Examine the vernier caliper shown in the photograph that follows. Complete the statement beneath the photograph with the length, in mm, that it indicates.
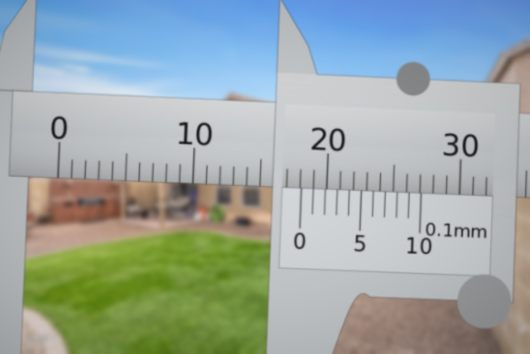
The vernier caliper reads 18.1 mm
